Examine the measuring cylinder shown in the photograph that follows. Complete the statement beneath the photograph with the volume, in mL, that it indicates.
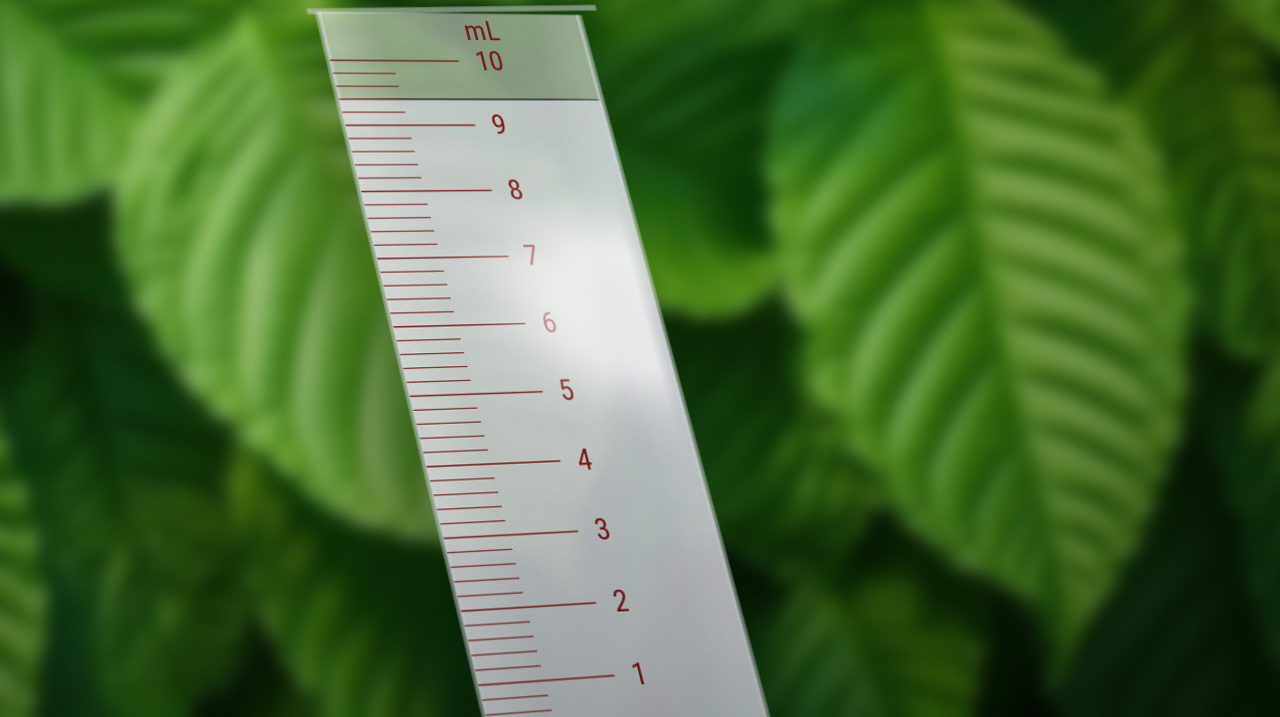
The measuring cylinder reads 9.4 mL
